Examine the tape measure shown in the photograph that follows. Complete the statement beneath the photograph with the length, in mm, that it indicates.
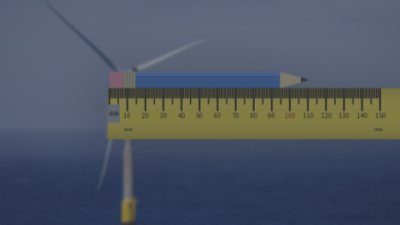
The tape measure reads 110 mm
